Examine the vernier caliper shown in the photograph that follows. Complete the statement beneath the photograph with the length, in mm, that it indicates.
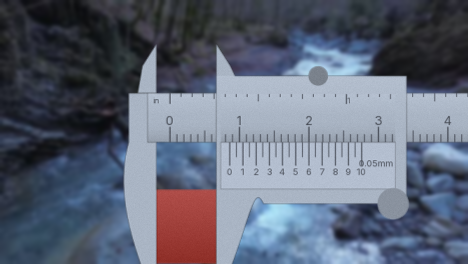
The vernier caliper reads 8.6 mm
